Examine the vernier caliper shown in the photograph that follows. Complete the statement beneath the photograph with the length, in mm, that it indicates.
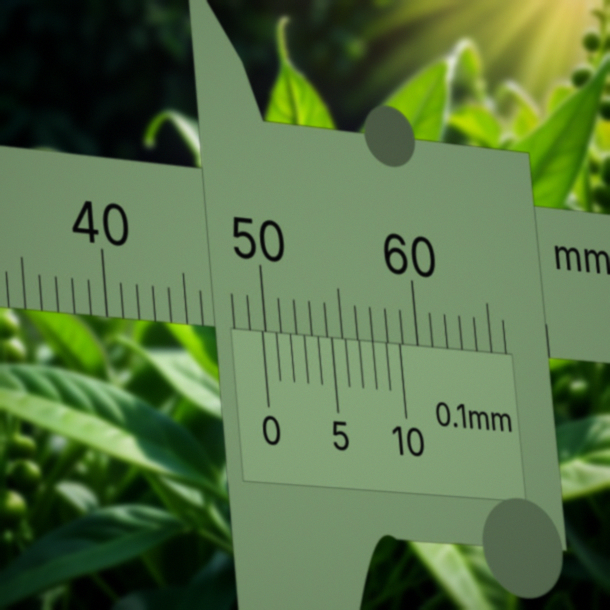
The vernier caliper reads 49.8 mm
